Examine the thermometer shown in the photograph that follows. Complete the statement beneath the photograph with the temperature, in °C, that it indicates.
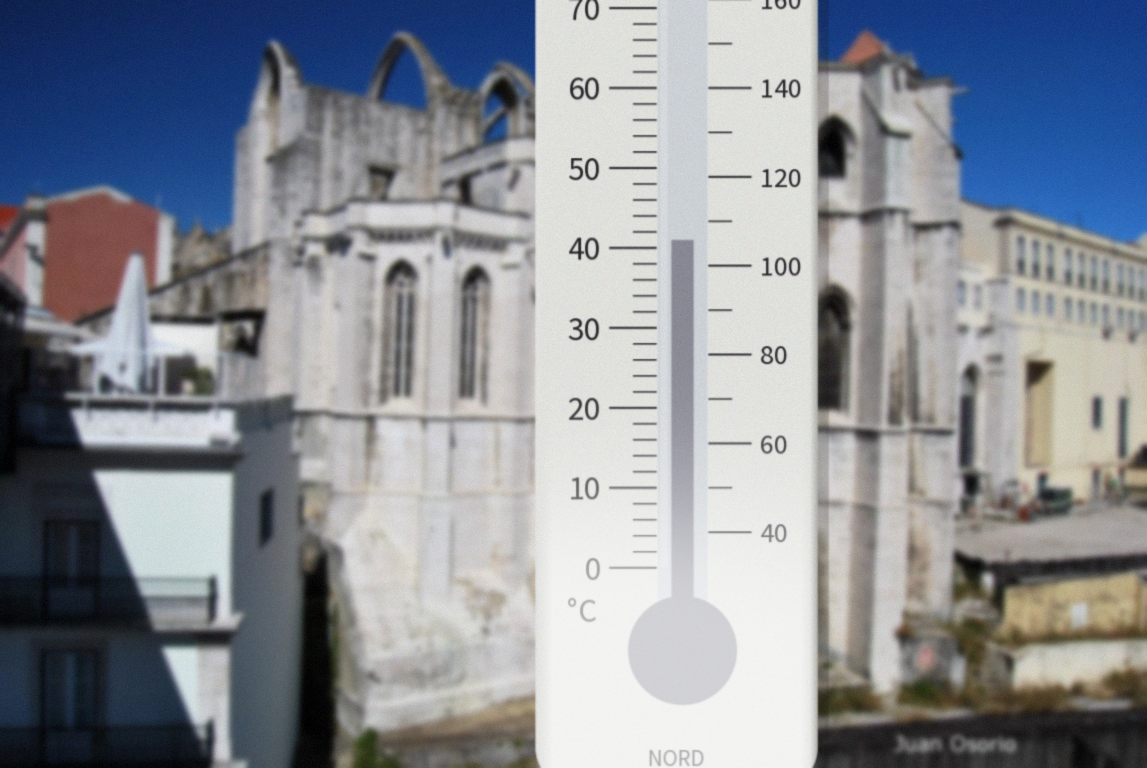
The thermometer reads 41 °C
